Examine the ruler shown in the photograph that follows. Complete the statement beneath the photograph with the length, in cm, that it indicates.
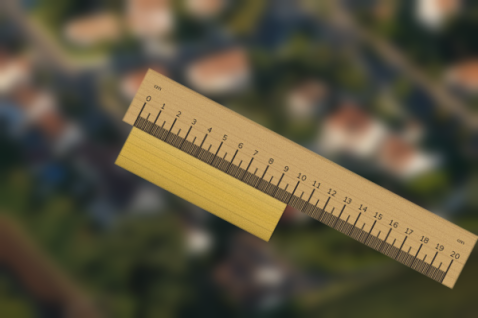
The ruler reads 10 cm
